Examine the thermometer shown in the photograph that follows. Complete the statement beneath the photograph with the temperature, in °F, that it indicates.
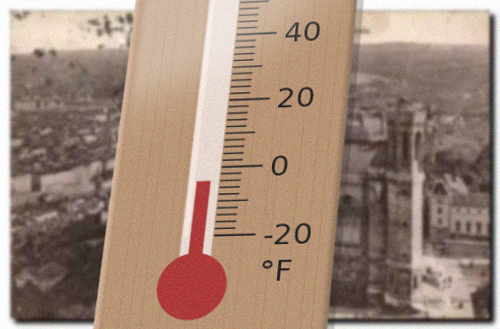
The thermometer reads -4 °F
